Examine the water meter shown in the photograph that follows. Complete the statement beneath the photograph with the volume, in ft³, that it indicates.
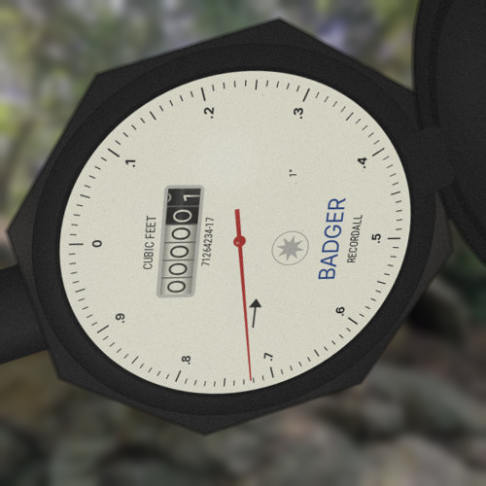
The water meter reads 0.72 ft³
